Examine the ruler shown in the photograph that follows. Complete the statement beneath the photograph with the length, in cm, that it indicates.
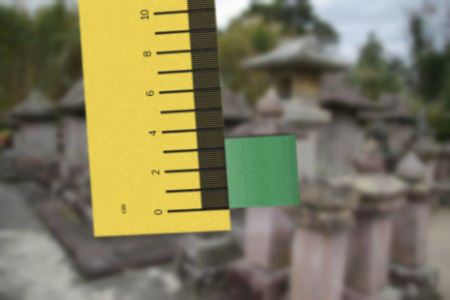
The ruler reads 3.5 cm
